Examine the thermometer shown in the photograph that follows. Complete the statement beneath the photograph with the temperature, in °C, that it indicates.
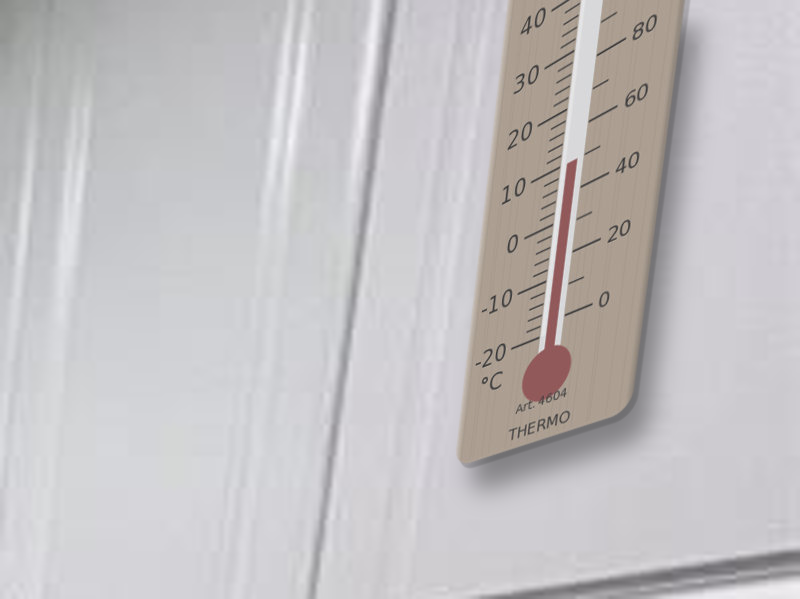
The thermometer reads 10 °C
